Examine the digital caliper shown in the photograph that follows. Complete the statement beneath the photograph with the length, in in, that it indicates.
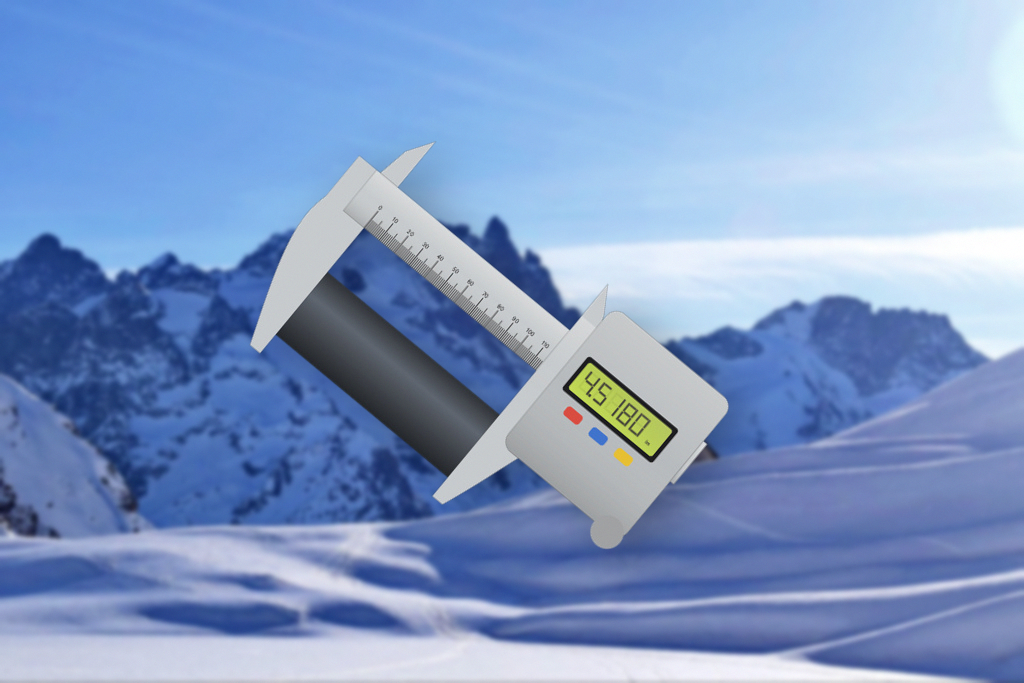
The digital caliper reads 4.5180 in
